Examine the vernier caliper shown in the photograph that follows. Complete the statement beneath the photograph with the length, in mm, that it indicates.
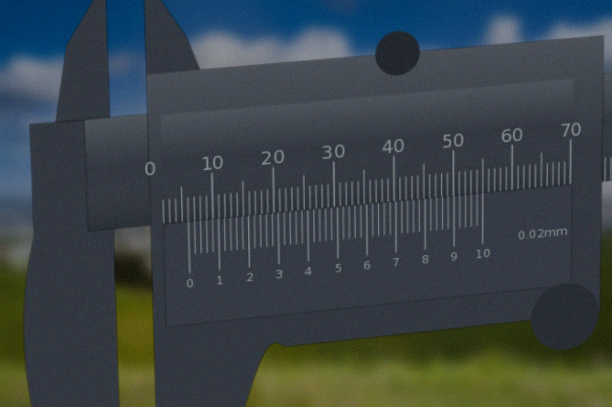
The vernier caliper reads 6.0 mm
